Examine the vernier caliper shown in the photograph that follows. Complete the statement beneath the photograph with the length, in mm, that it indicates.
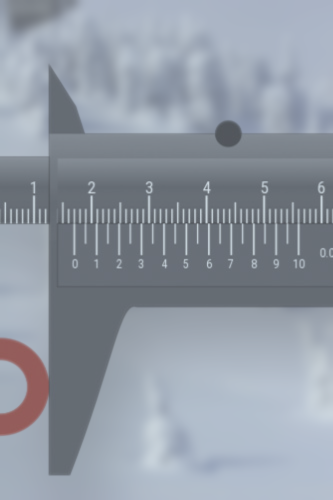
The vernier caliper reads 17.0 mm
